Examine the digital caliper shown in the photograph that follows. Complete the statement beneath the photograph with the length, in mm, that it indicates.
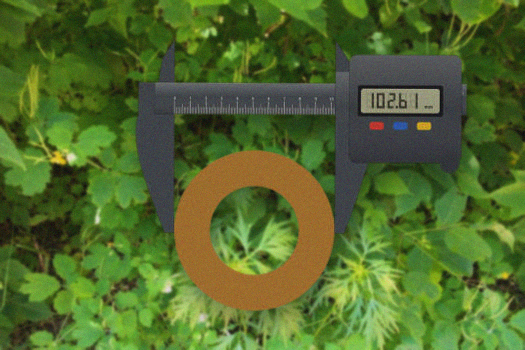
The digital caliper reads 102.61 mm
